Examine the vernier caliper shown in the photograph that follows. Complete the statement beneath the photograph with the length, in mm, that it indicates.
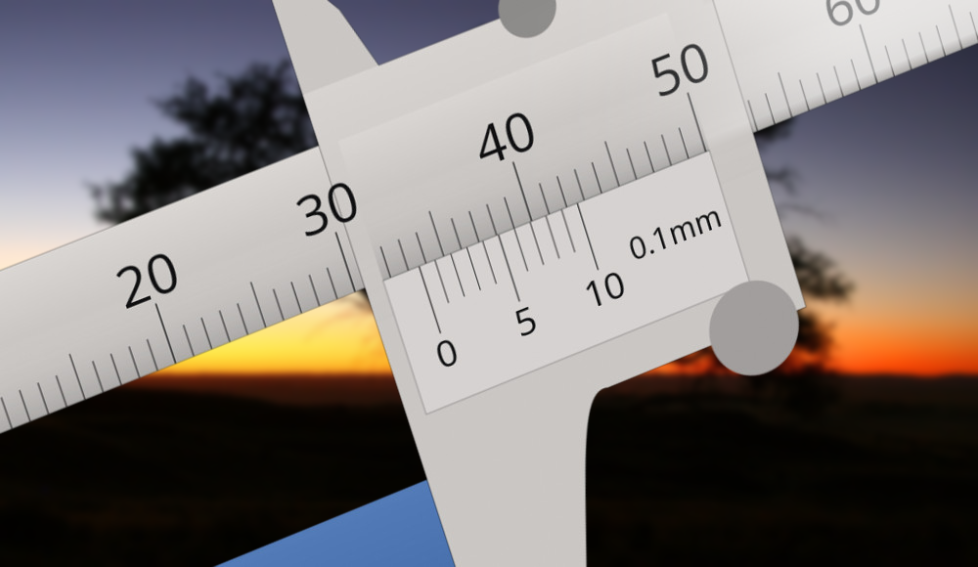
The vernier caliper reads 33.6 mm
